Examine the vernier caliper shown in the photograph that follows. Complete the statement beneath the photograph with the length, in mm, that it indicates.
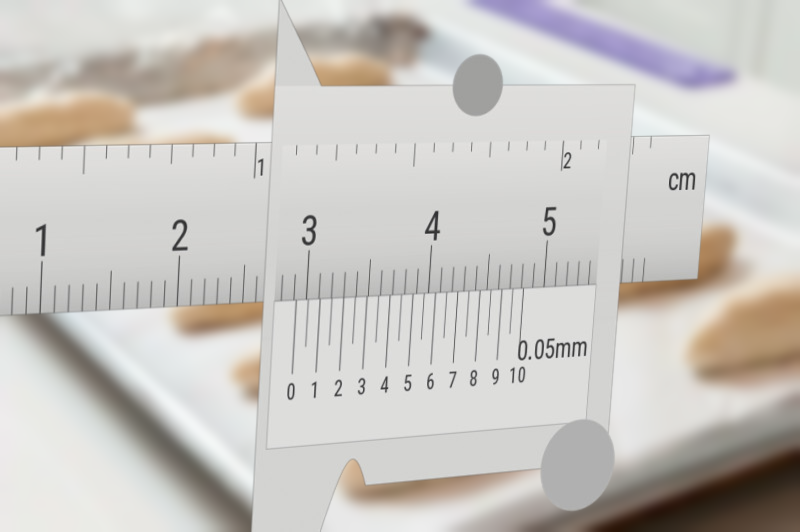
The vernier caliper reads 29.2 mm
